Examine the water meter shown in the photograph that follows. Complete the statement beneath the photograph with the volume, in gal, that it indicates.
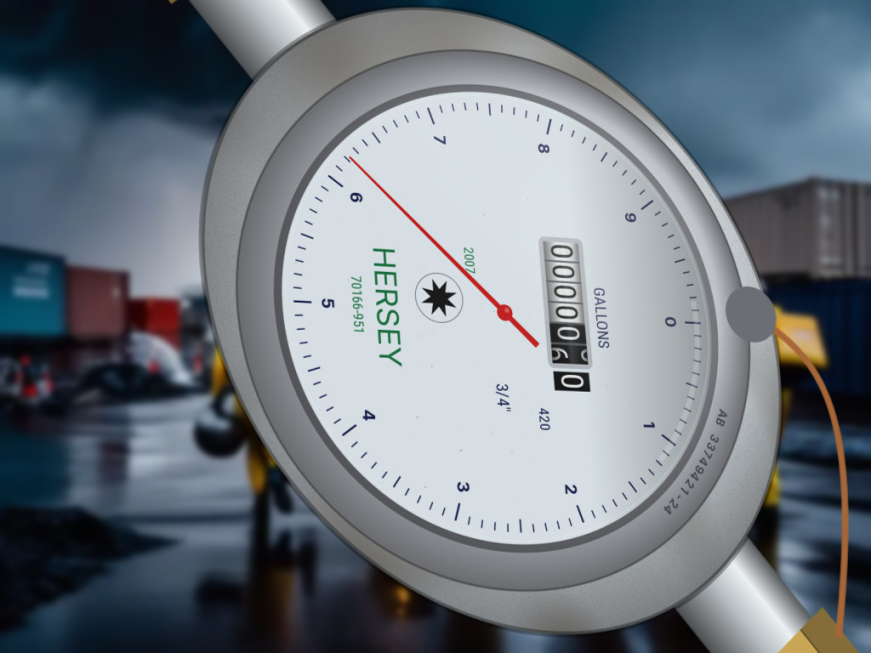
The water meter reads 56.2 gal
